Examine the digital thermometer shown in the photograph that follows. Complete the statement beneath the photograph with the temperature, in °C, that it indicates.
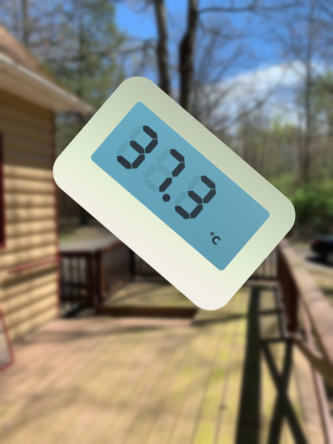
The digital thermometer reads 37.3 °C
